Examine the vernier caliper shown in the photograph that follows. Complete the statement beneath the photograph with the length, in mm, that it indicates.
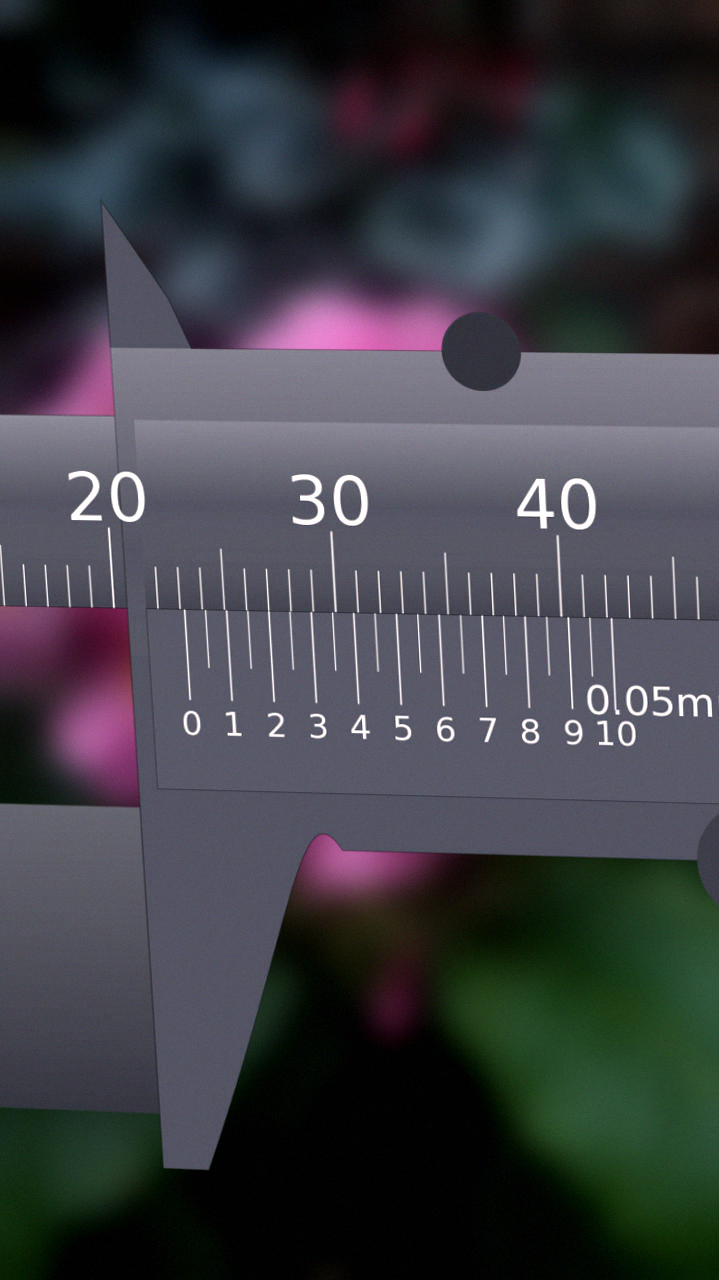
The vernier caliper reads 23.2 mm
